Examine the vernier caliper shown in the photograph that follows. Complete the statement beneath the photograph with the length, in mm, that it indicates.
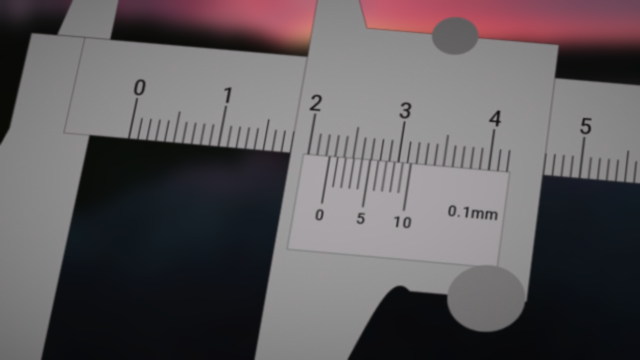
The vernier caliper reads 22.4 mm
